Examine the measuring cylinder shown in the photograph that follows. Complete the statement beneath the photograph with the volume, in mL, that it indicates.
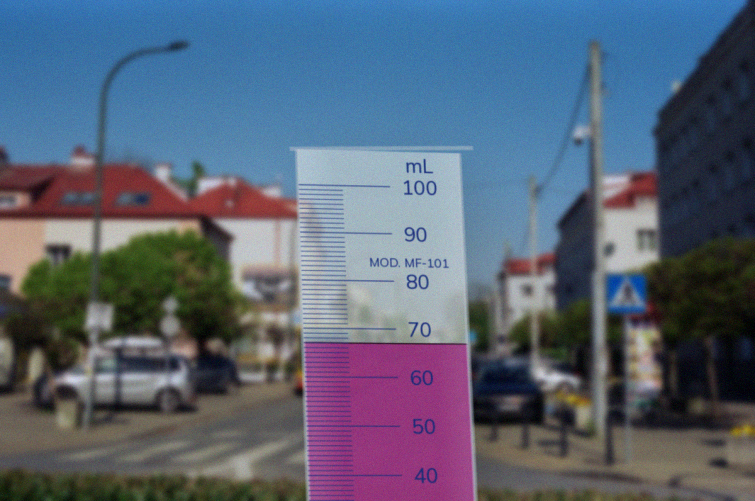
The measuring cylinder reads 67 mL
